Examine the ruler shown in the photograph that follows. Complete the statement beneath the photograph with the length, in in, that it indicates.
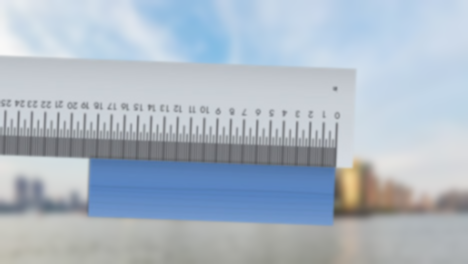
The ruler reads 18.5 in
